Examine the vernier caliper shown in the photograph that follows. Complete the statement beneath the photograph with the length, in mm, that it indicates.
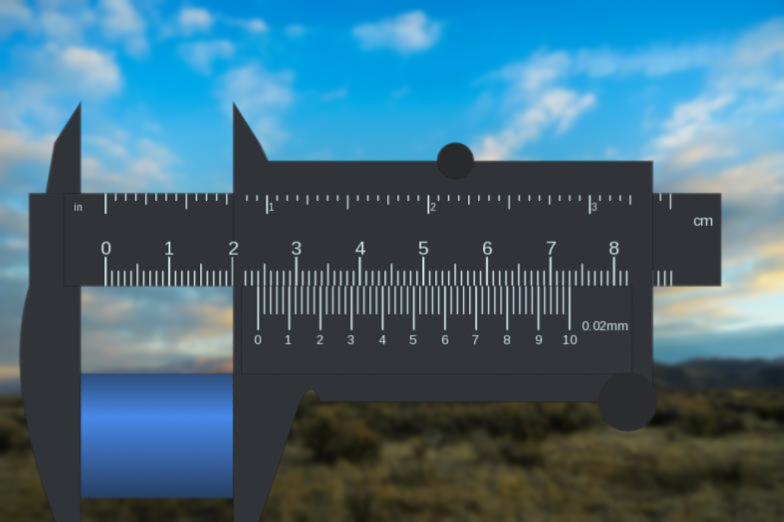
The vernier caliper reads 24.0 mm
